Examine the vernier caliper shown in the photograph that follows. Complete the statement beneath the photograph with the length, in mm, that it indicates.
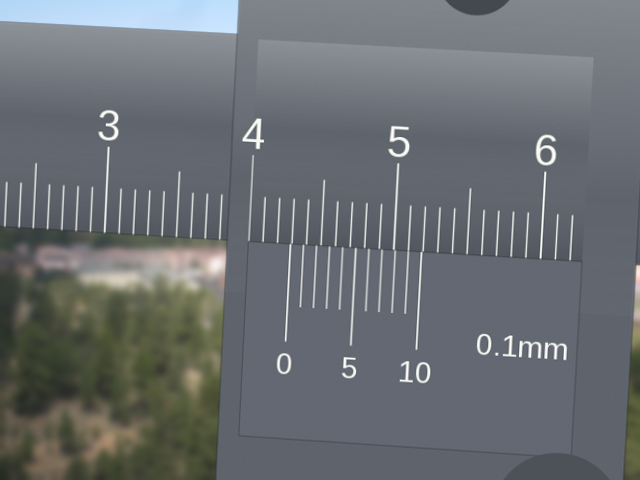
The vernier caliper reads 42.9 mm
